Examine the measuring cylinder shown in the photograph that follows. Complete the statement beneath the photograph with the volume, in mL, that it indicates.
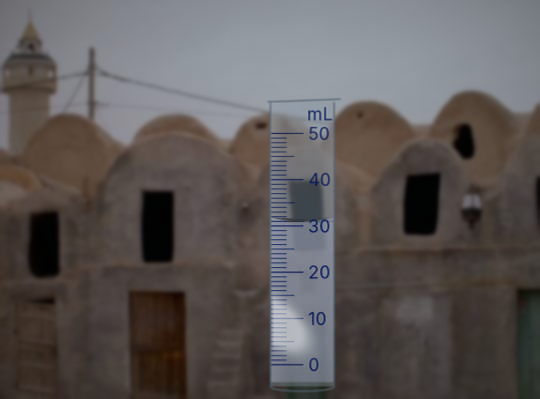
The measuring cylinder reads 31 mL
